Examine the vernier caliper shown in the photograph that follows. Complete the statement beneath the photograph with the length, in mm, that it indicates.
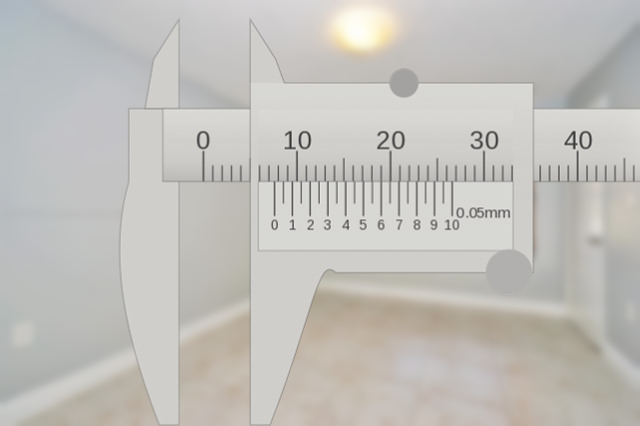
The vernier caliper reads 7.6 mm
